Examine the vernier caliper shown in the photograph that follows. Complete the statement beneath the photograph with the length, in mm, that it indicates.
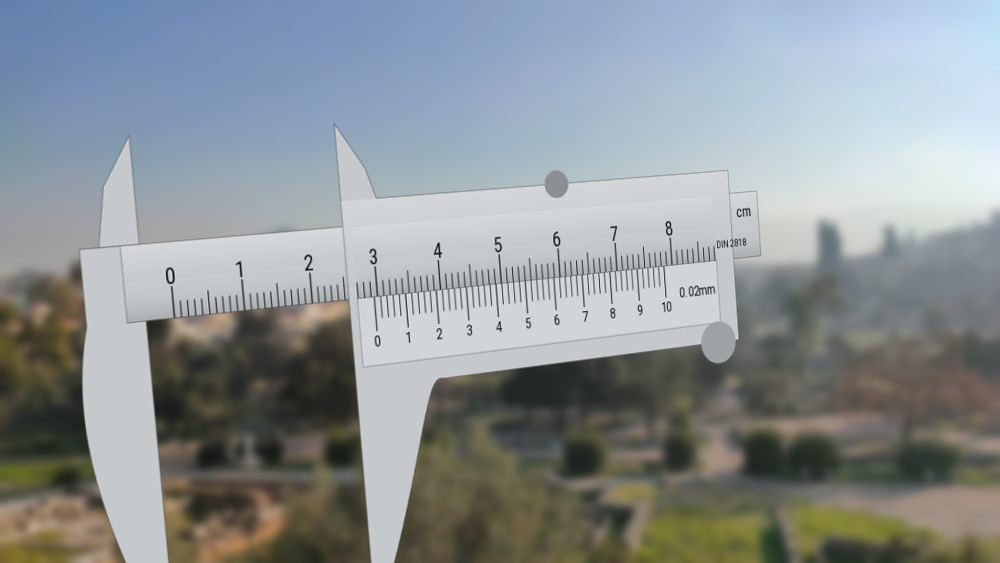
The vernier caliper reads 29.5 mm
